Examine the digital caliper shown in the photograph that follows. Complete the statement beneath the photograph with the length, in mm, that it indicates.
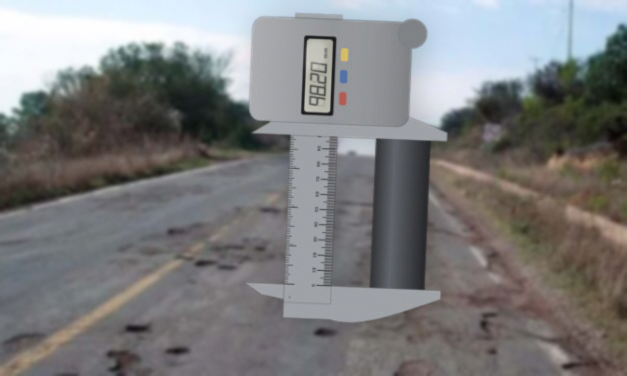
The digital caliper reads 98.20 mm
